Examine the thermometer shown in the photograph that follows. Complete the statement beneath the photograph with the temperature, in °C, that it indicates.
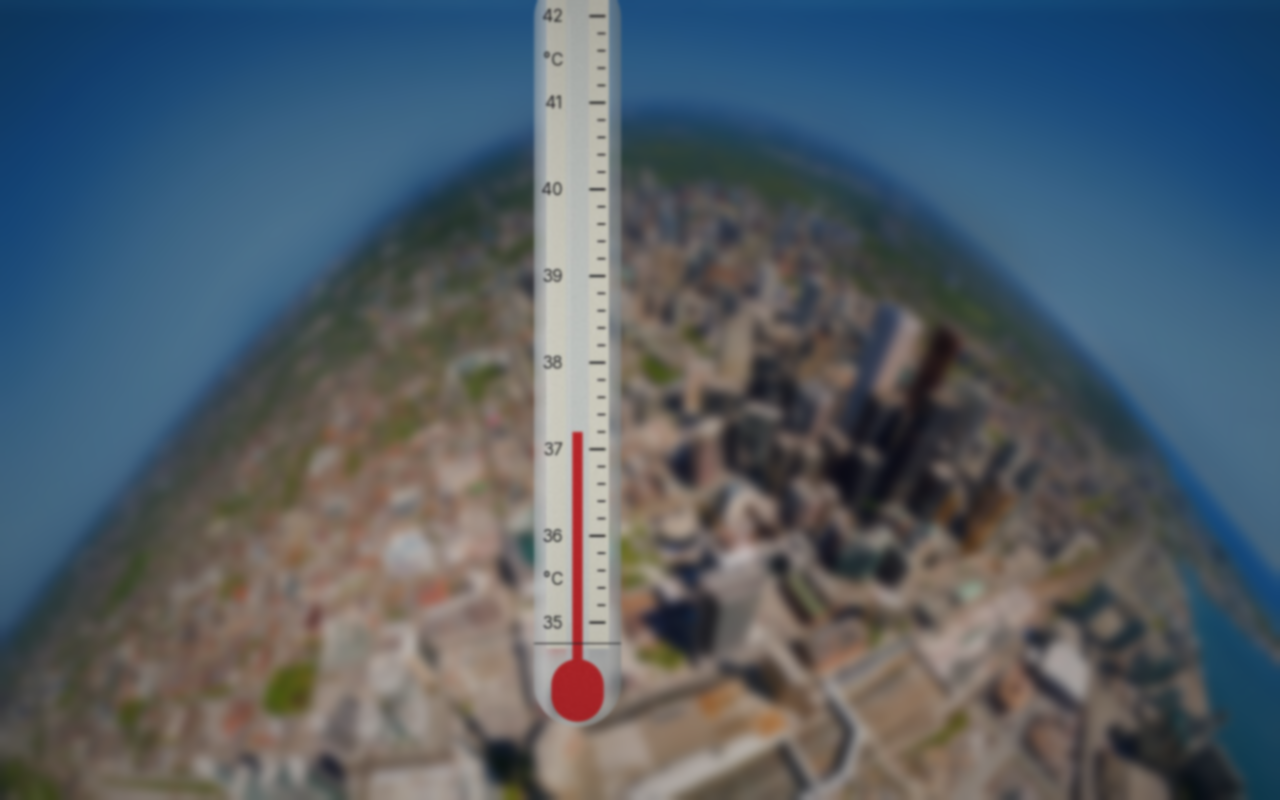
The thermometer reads 37.2 °C
